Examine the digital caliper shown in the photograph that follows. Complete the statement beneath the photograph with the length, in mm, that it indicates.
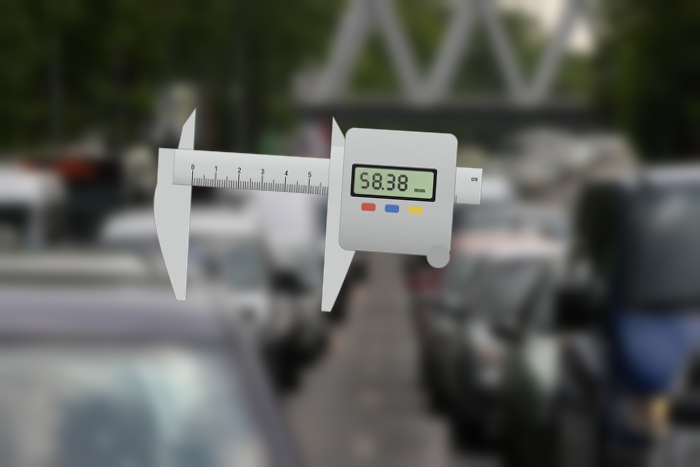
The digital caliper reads 58.38 mm
